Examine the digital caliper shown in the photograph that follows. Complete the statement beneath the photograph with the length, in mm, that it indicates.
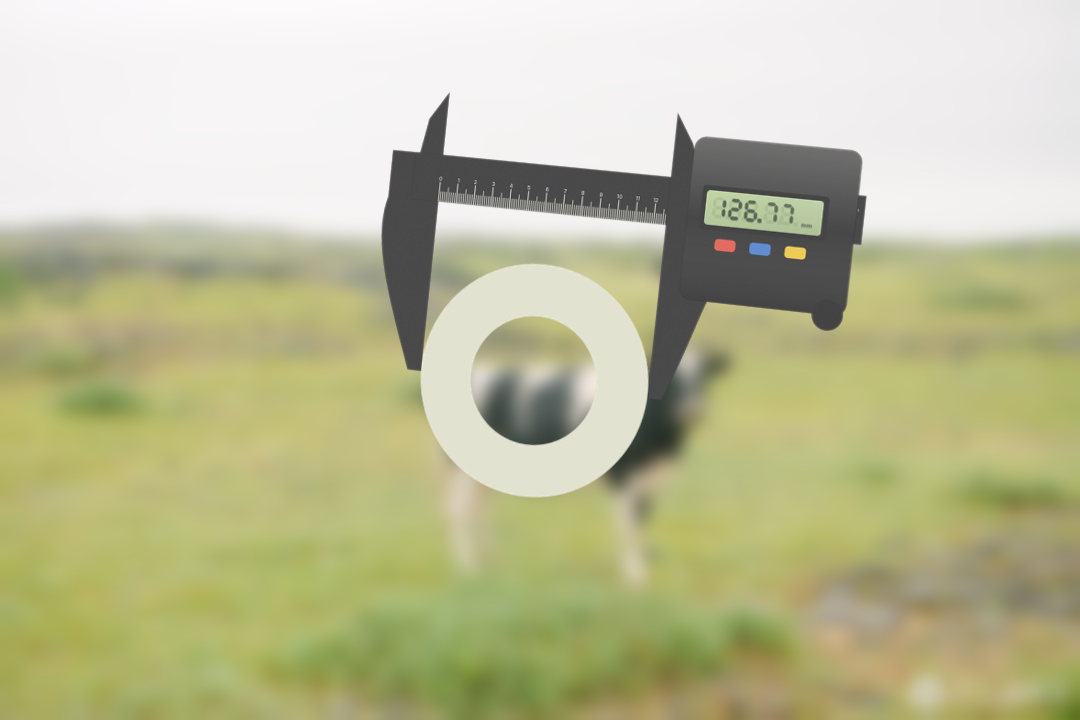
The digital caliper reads 126.77 mm
